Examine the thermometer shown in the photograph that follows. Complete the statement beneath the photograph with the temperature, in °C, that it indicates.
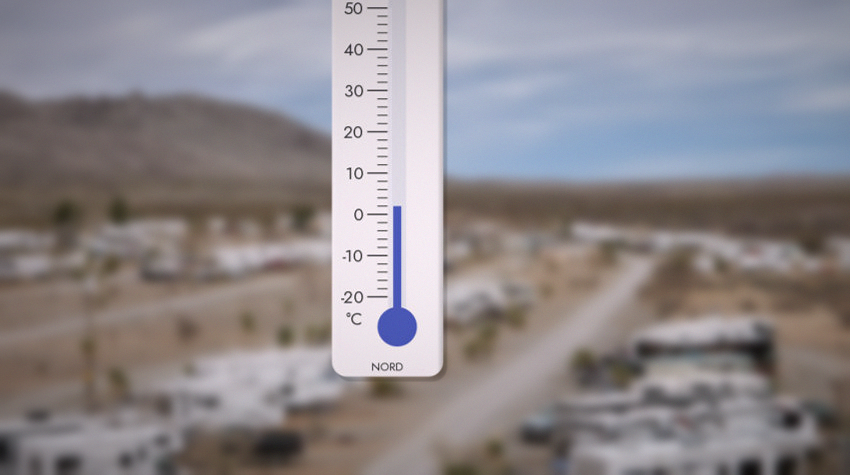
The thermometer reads 2 °C
